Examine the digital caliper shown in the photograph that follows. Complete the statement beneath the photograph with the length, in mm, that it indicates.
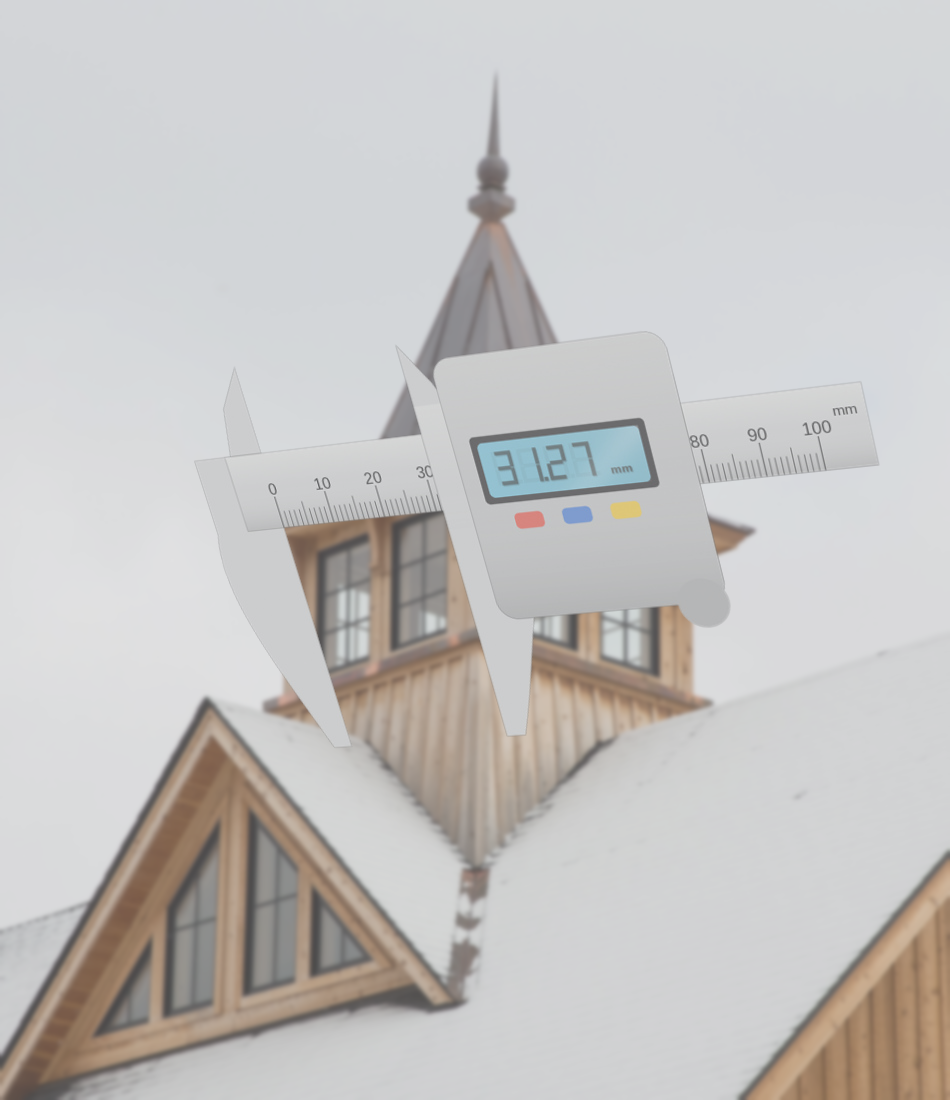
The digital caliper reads 31.27 mm
